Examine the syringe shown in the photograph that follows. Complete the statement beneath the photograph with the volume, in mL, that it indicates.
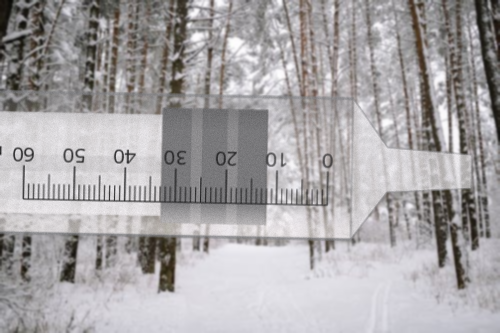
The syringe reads 12 mL
